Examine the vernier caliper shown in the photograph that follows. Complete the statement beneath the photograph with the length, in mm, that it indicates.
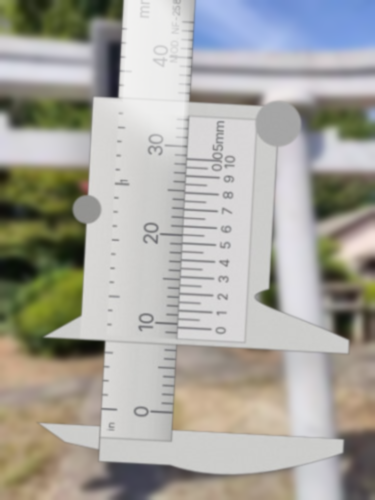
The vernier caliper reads 9.6 mm
